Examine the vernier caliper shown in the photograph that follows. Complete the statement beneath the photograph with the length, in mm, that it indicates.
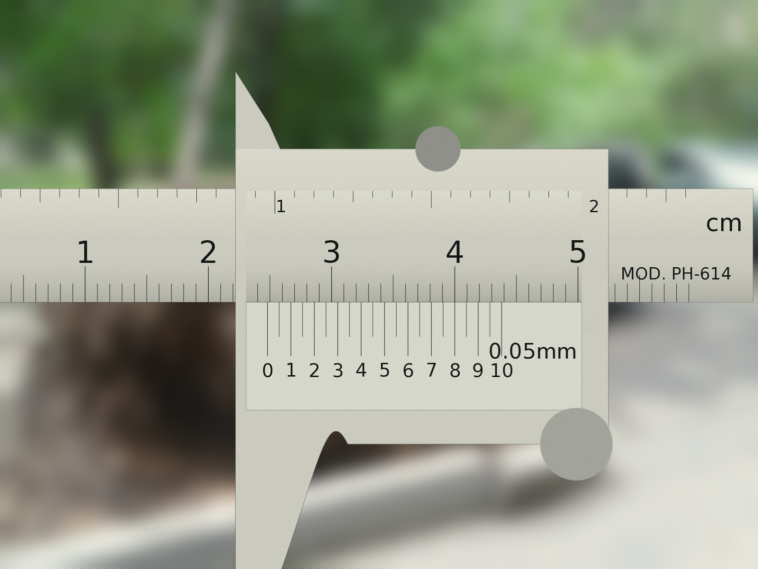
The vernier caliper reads 24.8 mm
